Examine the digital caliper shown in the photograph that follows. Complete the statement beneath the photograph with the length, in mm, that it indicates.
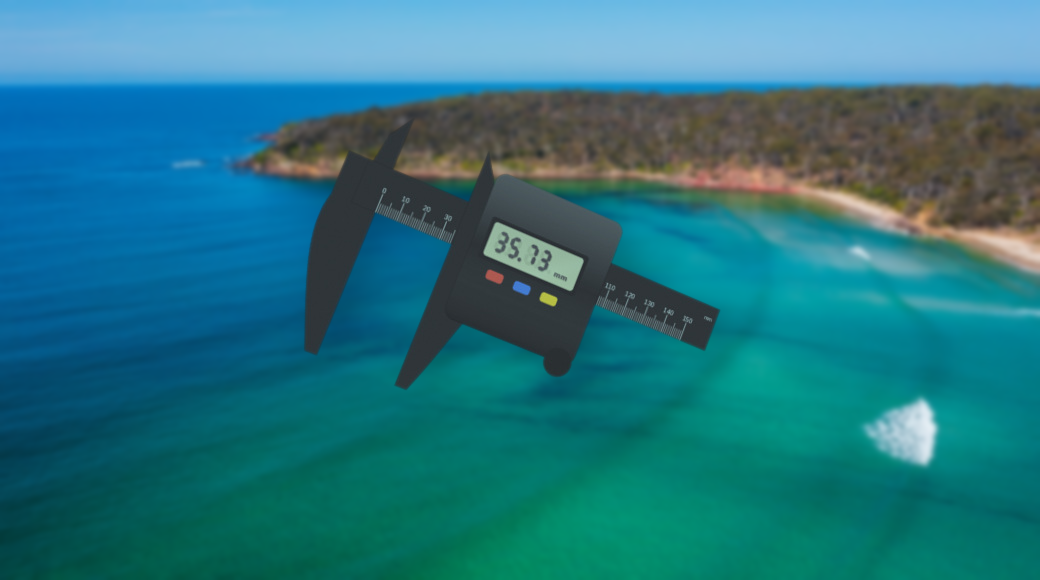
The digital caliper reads 35.73 mm
